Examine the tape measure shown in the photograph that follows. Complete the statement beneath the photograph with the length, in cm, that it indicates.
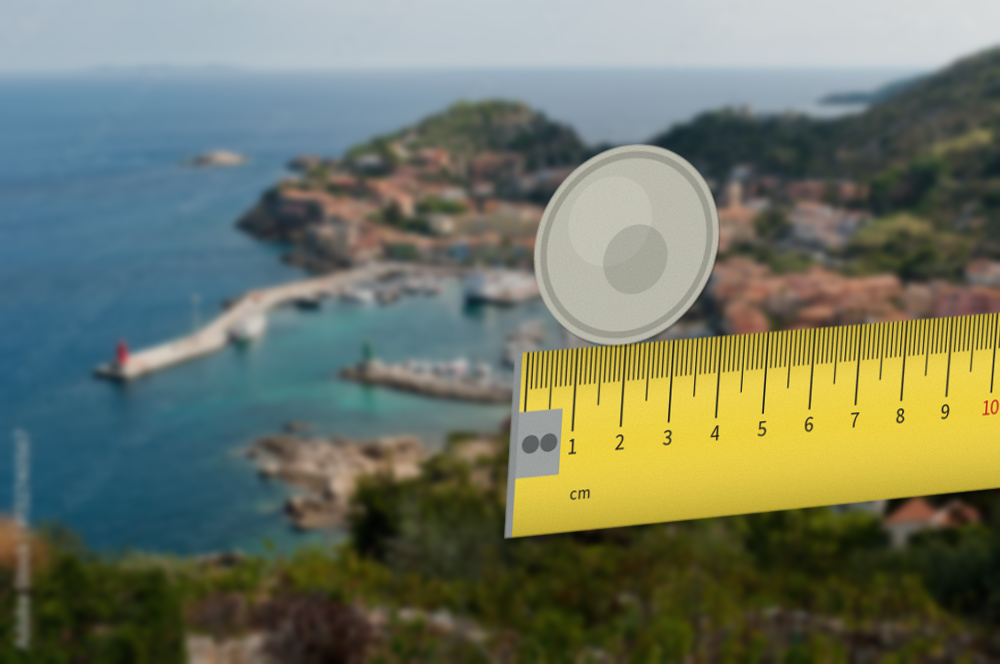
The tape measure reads 3.8 cm
